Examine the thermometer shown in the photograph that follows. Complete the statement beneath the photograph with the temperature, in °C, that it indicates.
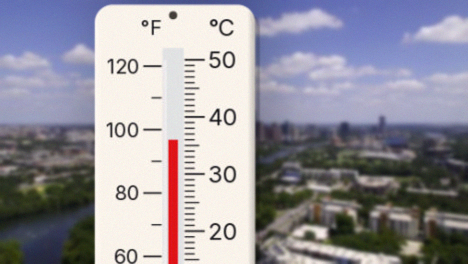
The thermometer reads 36 °C
